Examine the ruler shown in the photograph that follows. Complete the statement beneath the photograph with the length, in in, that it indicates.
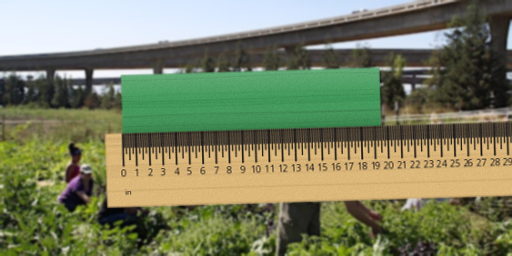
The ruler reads 19.5 in
